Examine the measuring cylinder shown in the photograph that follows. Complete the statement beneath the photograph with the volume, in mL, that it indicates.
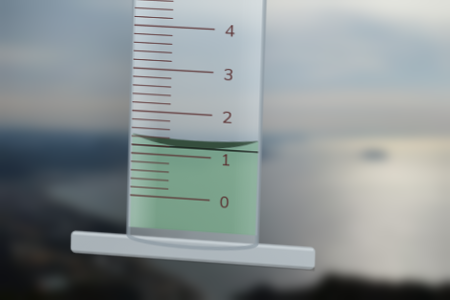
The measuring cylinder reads 1.2 mL
